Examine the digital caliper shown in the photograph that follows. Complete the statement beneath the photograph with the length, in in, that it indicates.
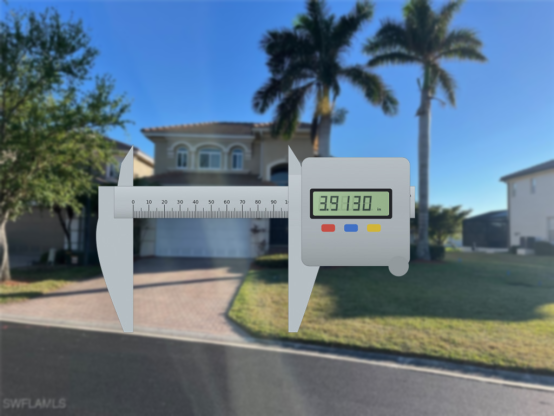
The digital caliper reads 3.9130 in
